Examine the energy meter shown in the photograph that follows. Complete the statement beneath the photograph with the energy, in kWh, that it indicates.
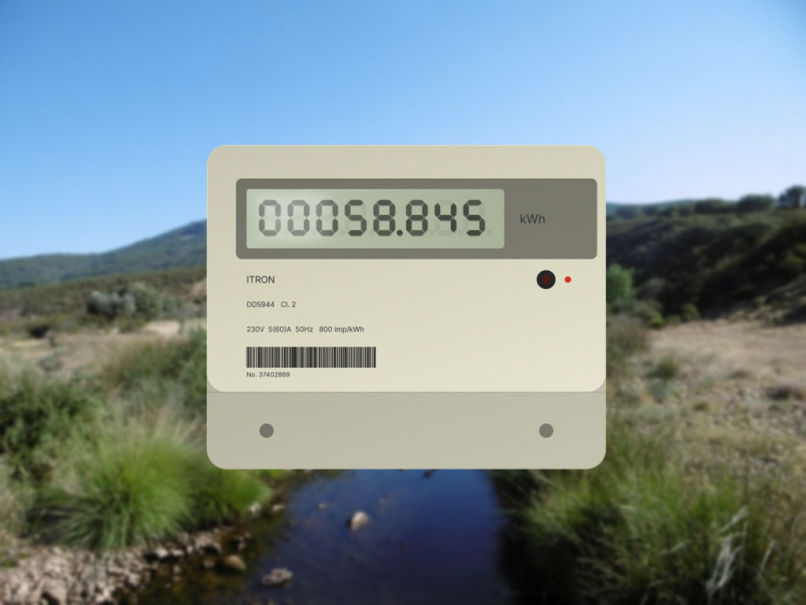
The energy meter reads 58.845 kWh
